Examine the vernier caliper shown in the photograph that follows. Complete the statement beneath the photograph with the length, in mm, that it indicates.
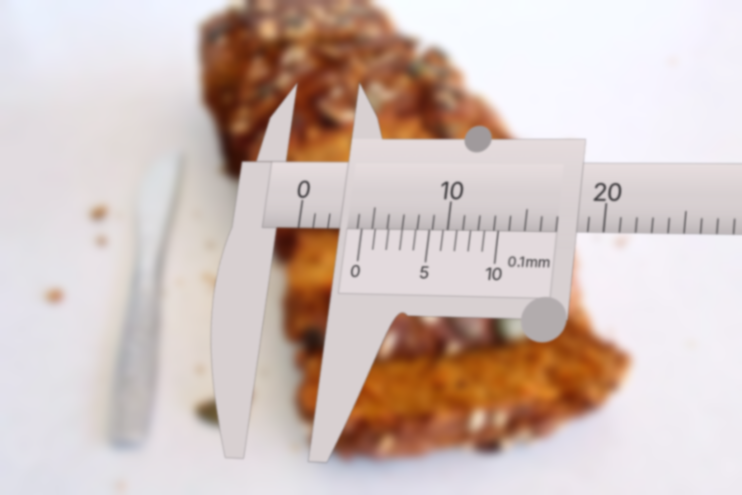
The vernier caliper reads 4.3 mm
